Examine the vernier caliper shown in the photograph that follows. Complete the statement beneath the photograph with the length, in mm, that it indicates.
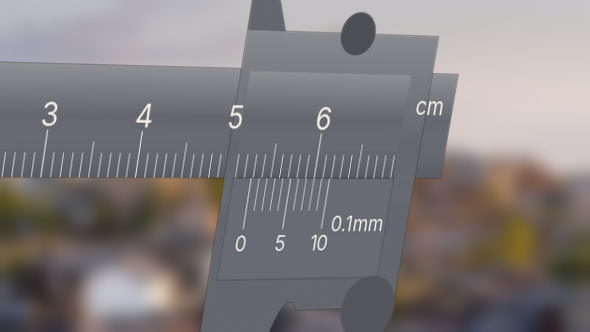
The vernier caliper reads 52.8 mm
